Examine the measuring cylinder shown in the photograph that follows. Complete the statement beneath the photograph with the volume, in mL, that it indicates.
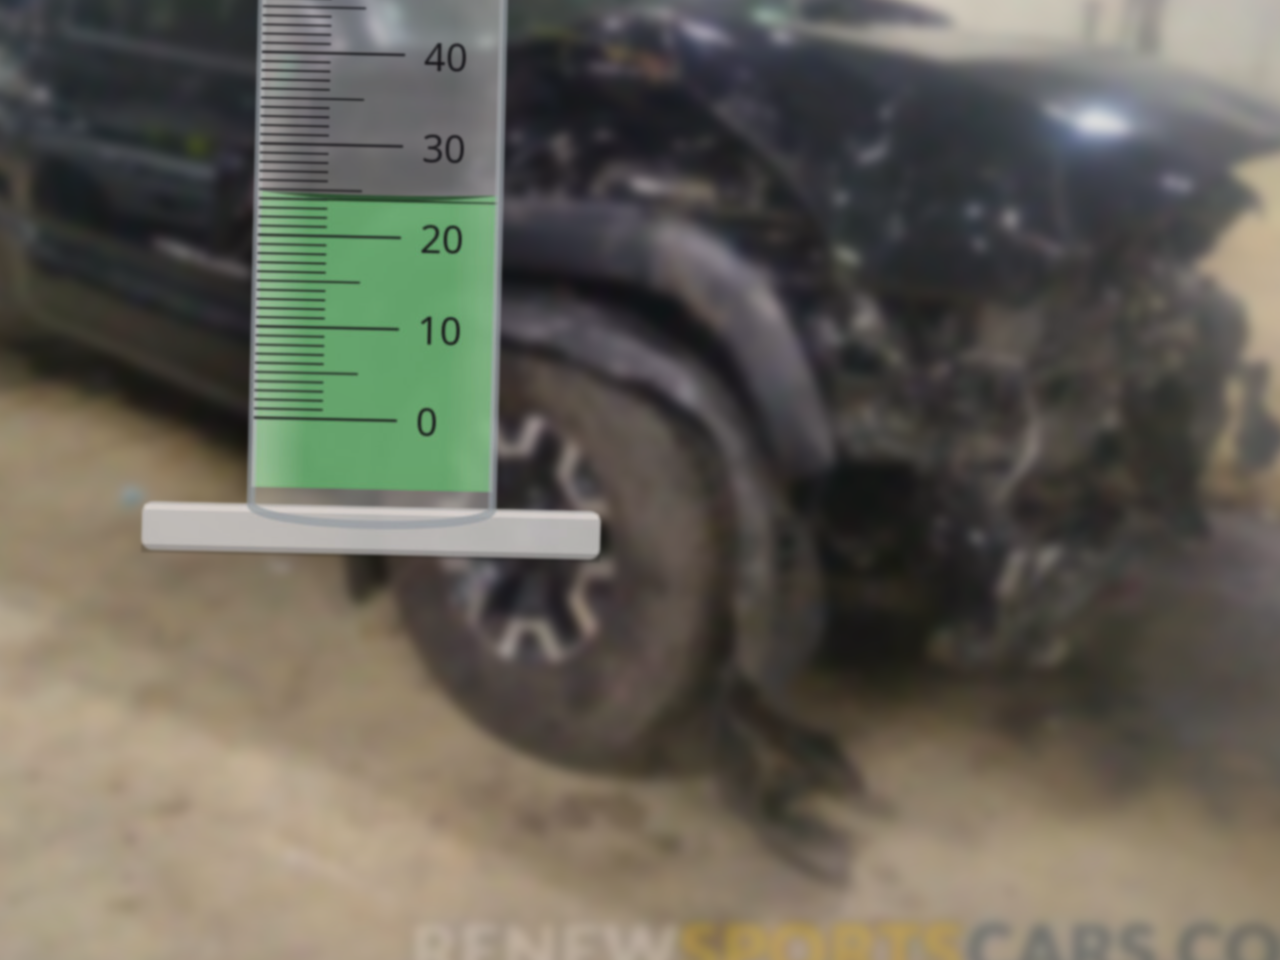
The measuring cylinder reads 24 mL
